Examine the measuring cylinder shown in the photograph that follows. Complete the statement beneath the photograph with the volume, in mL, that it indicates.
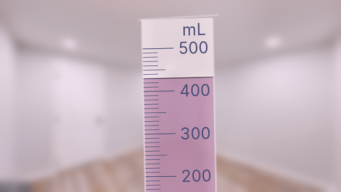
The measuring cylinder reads 430 mL
